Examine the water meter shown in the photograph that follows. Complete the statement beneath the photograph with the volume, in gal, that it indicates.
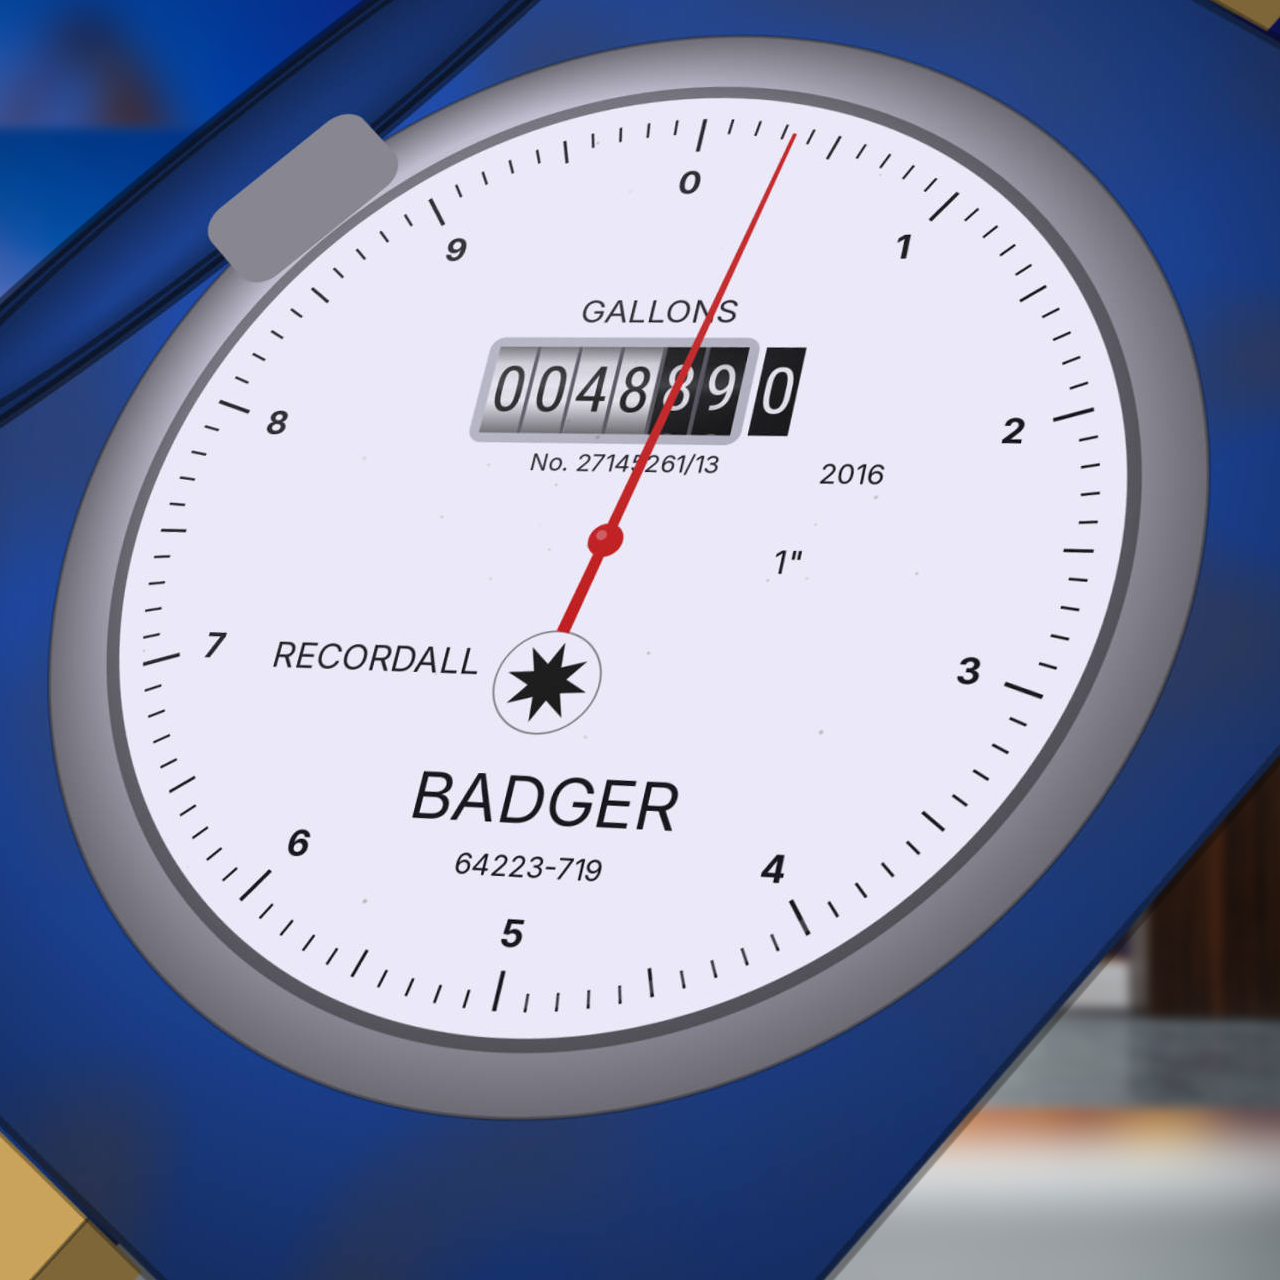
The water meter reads 48890.3 gal
